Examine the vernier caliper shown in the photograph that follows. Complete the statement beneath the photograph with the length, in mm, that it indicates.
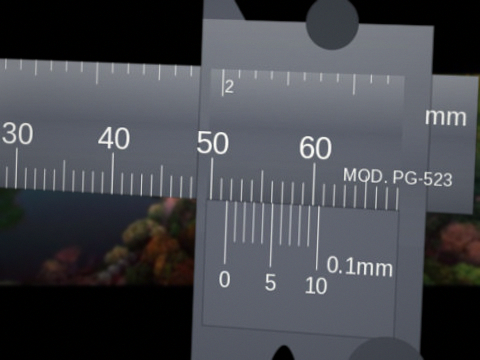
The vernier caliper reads 51.6 mm
